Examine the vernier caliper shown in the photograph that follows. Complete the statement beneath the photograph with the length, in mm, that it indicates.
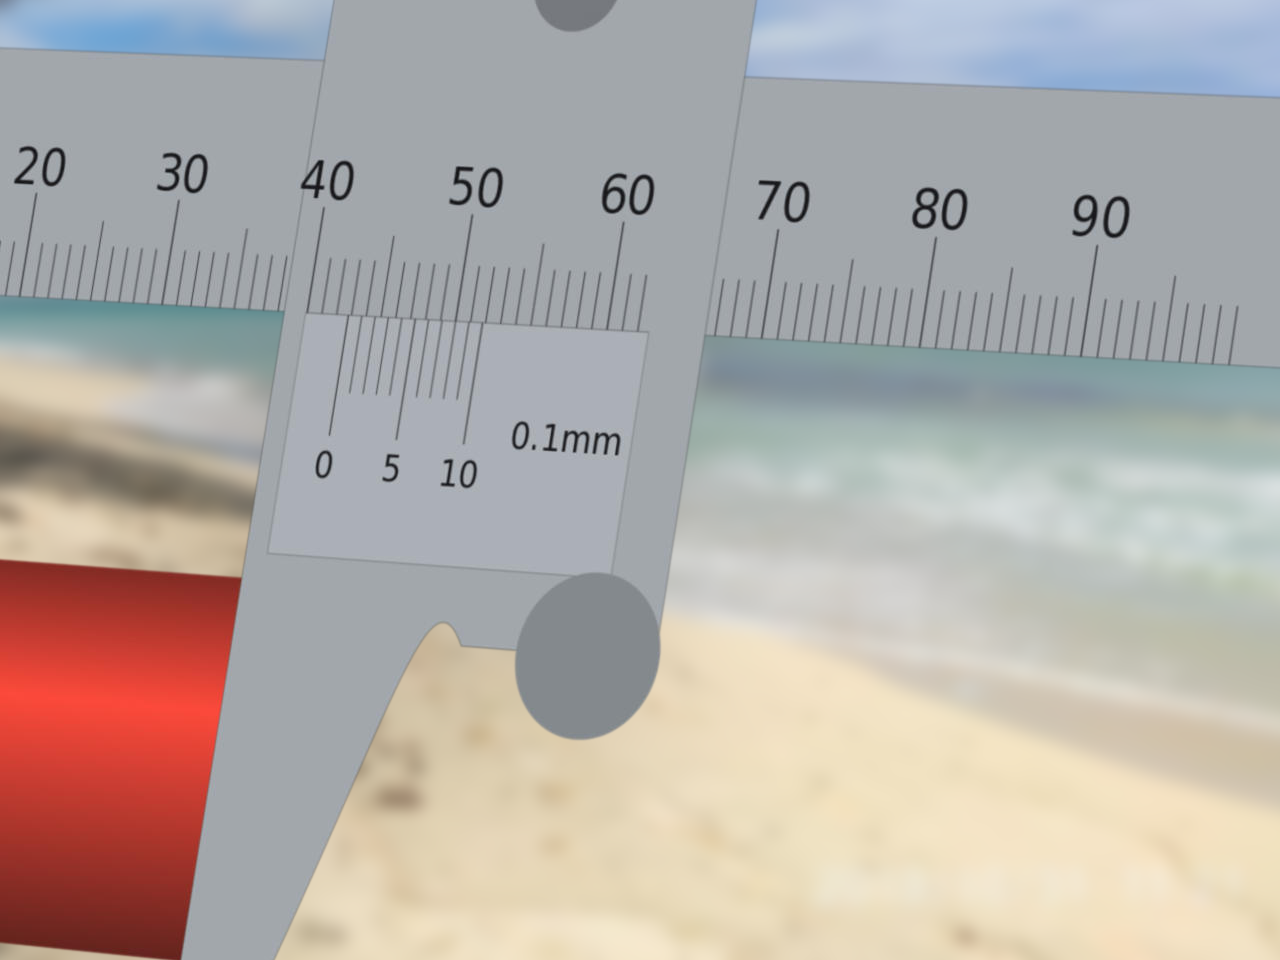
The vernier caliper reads 42.8 mm
